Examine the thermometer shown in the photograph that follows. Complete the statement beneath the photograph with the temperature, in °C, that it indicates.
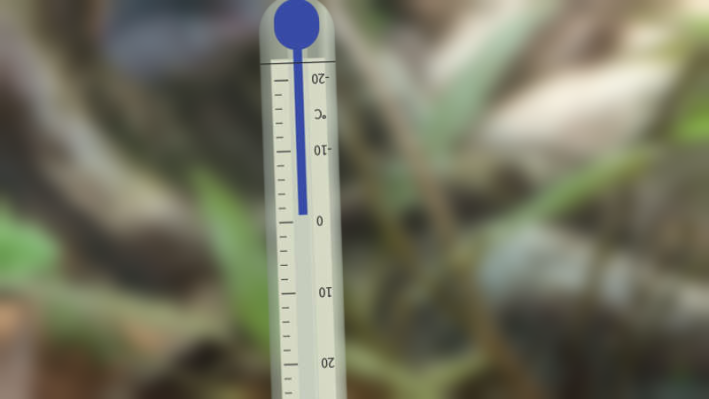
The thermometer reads -1 °C
